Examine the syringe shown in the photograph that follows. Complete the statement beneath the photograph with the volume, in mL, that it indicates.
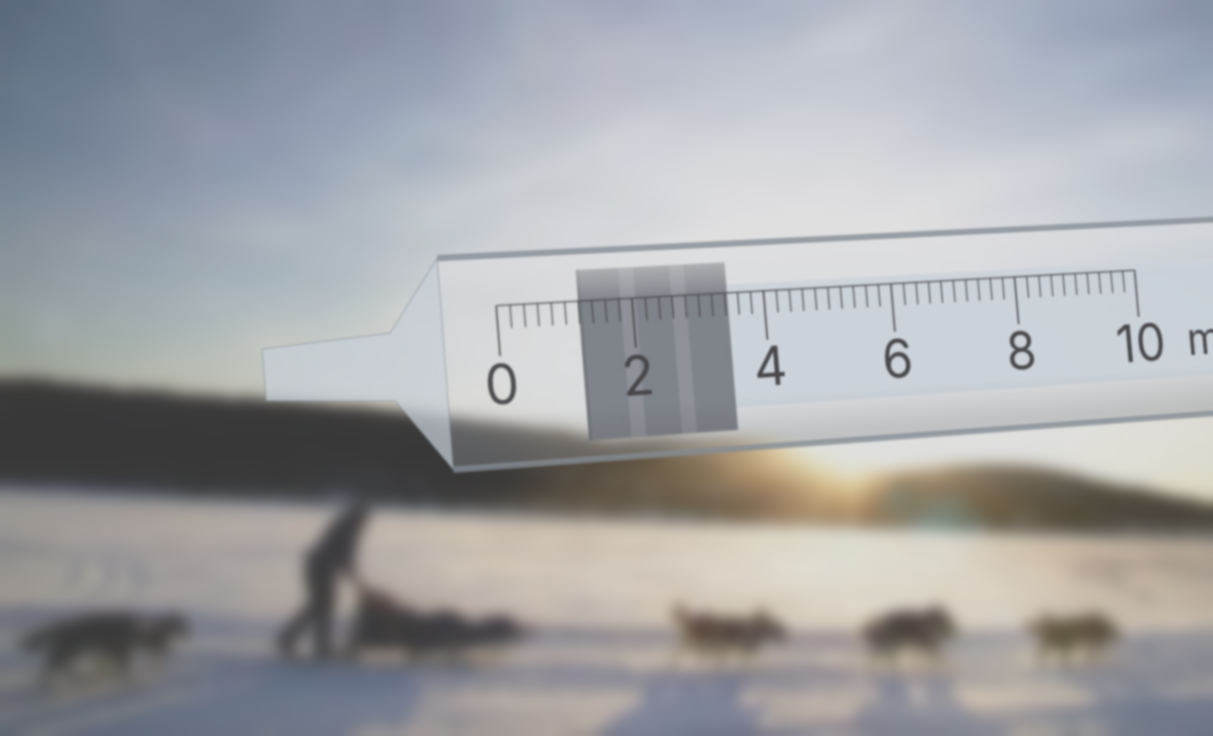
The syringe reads 1.2 mL
